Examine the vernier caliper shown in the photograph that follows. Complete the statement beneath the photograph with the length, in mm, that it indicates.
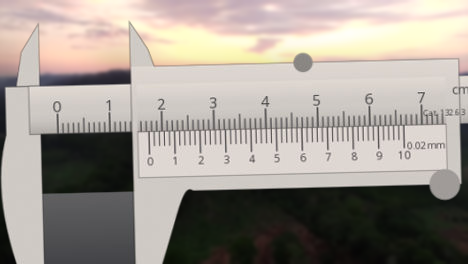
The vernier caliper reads 17.5 mm
